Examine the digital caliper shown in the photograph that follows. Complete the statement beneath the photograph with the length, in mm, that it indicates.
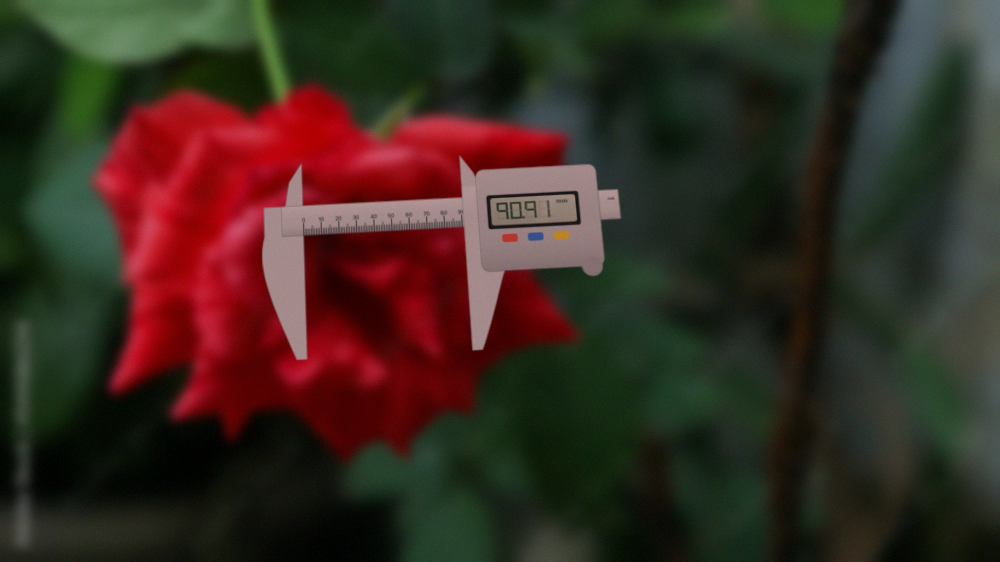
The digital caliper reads 90.91 mm
